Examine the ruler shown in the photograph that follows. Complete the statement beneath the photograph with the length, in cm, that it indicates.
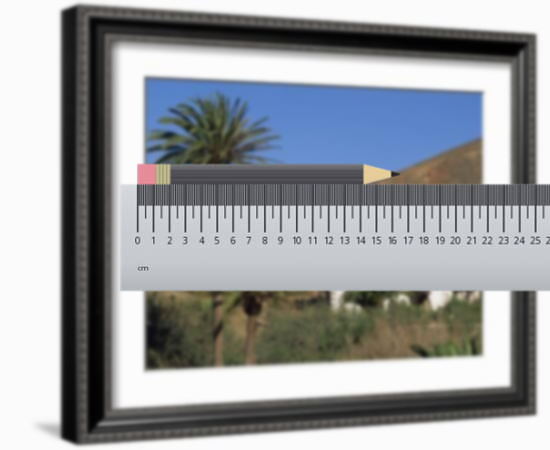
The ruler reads 16.5 cm
